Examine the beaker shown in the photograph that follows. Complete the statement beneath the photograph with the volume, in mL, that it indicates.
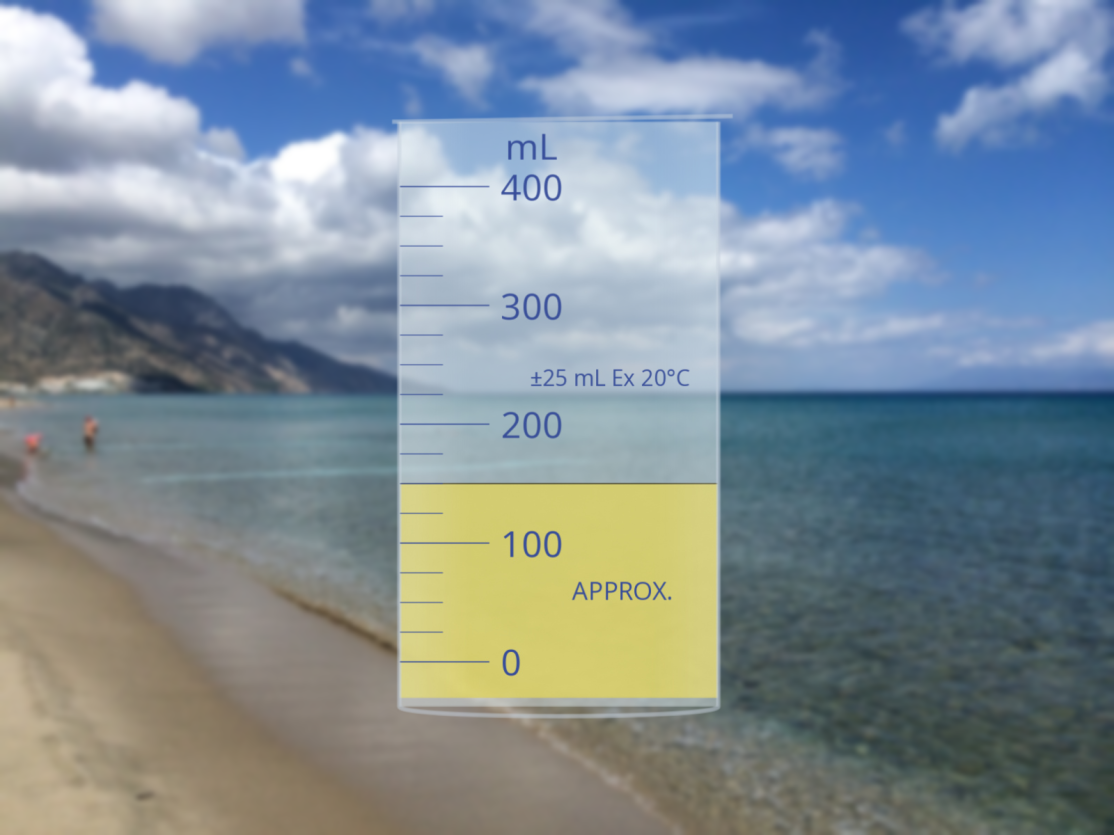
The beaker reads 150 mL
